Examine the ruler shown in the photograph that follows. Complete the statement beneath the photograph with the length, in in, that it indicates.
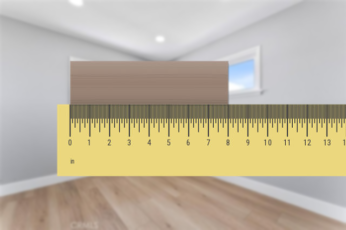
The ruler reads 8 in
